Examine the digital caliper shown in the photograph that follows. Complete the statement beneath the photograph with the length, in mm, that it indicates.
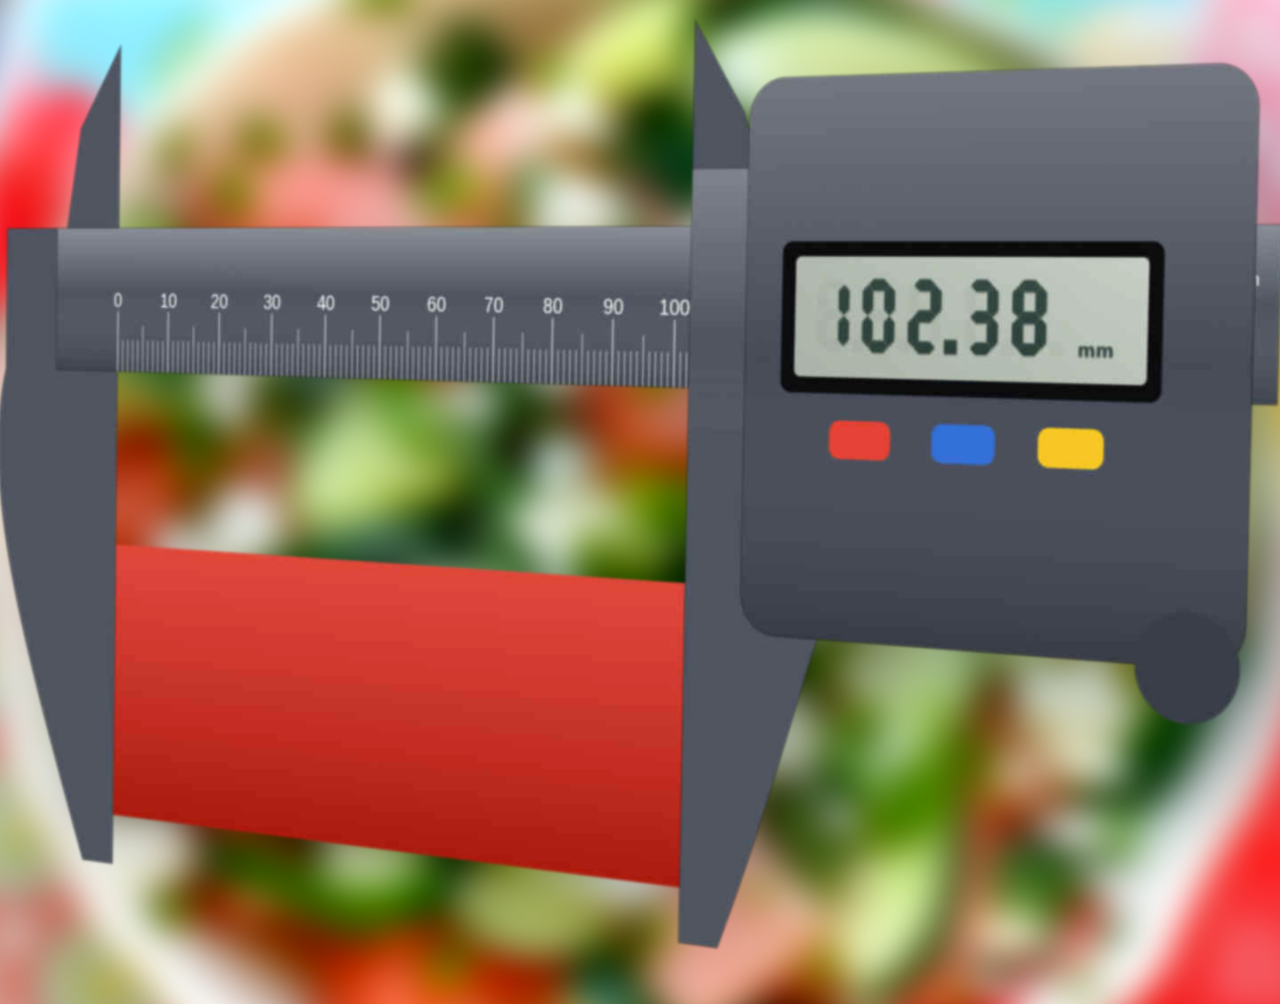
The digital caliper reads 102.38 mm
